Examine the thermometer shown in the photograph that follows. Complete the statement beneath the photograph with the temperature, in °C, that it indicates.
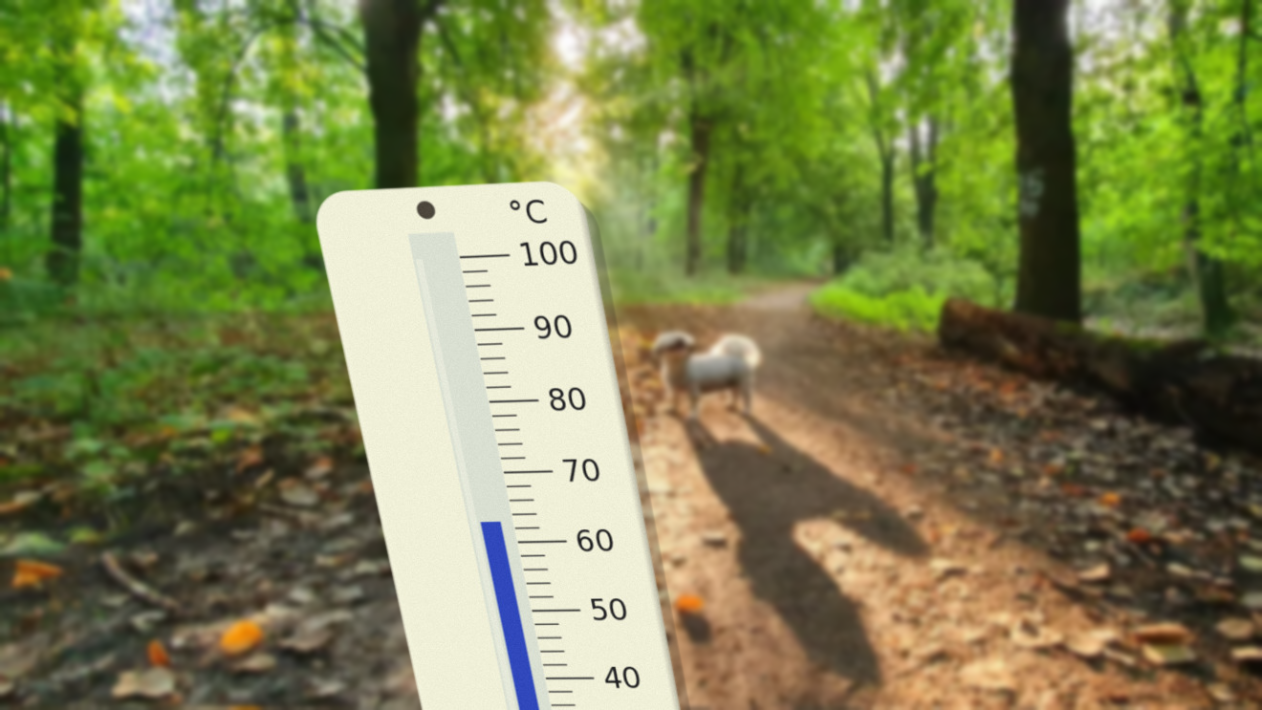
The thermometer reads 63 °C
